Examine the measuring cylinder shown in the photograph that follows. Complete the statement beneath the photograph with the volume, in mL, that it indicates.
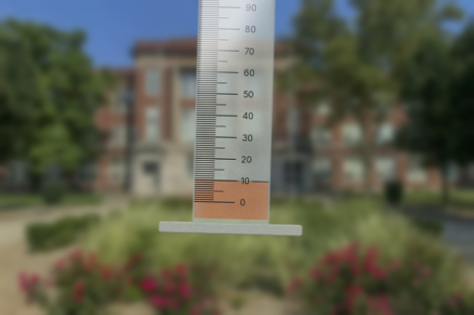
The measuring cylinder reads 10 mL
